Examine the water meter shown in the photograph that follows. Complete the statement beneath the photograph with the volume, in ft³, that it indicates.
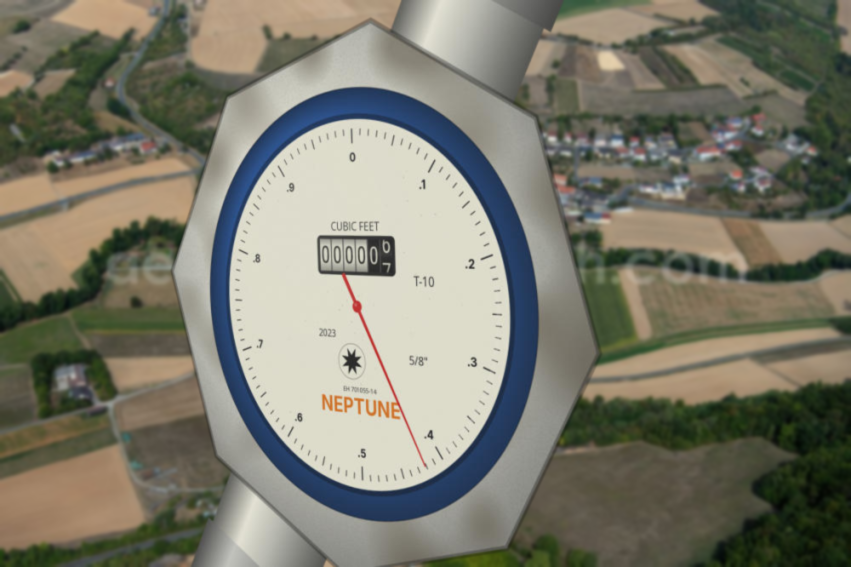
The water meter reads 6.42 ft³
